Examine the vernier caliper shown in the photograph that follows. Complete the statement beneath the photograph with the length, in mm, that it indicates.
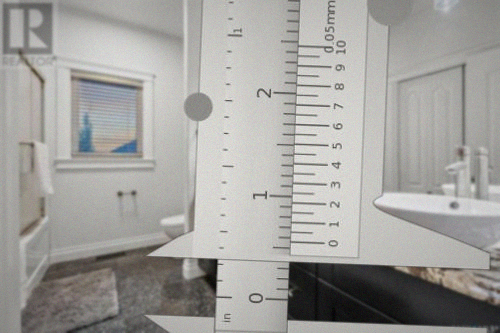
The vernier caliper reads 5.6 mm
